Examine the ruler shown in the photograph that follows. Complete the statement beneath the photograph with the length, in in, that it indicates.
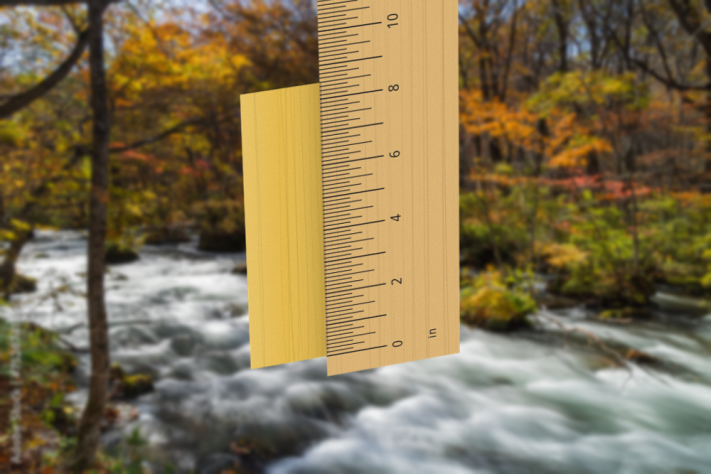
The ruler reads 8.5 in
